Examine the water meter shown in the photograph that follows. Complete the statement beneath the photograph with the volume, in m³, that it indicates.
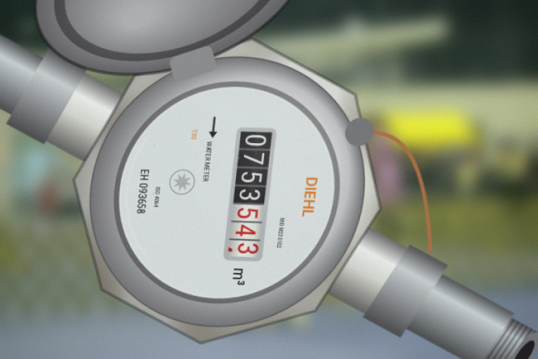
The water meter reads 753.543 m³
